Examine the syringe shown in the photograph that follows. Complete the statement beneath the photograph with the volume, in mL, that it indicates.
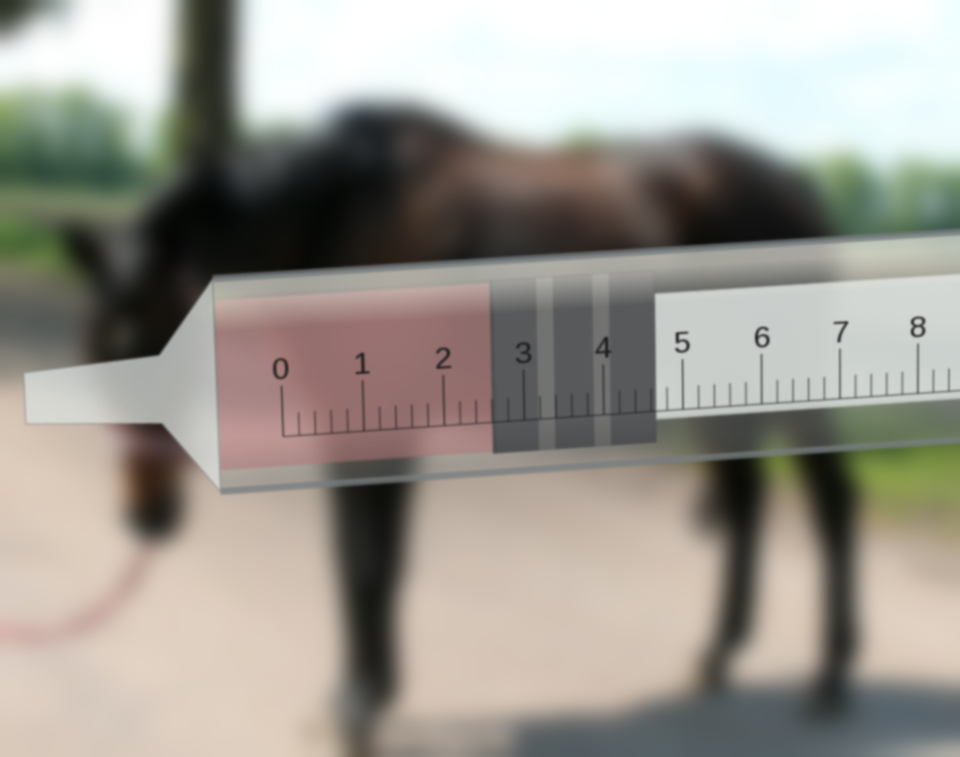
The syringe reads 2.6 mL
